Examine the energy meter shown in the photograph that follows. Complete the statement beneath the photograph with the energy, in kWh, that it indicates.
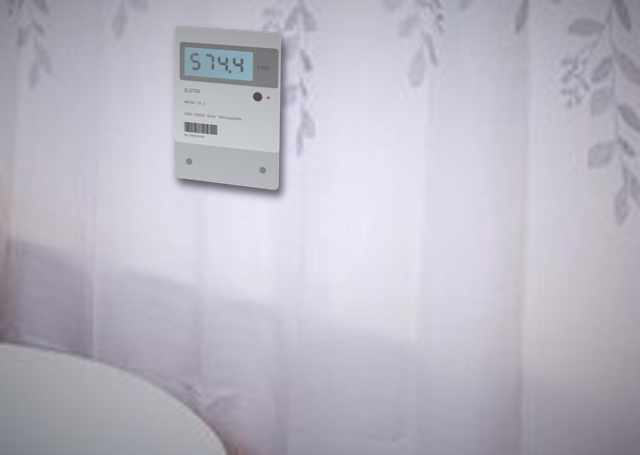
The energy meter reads 574.4 kWh
